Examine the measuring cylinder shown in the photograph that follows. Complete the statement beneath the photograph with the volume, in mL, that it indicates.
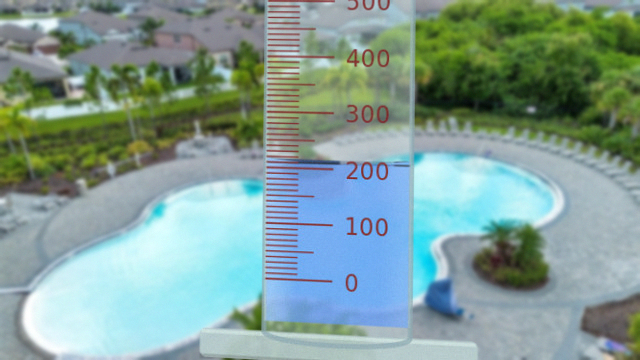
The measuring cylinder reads 210 mL
